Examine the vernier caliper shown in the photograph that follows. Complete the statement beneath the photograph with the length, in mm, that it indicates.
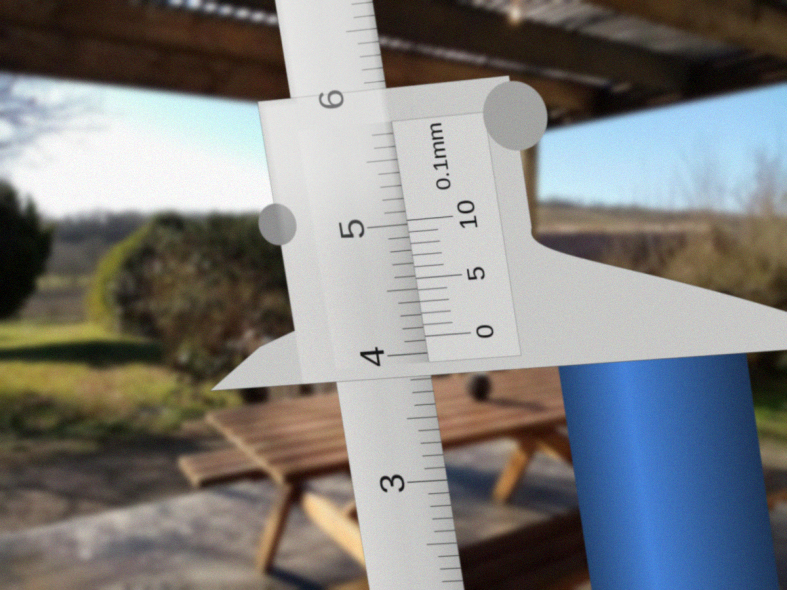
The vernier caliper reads 41.3 mm
